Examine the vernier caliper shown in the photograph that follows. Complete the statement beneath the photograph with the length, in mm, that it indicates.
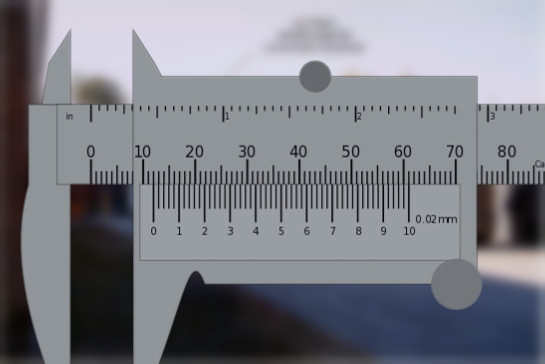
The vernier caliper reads 12.0 mm
